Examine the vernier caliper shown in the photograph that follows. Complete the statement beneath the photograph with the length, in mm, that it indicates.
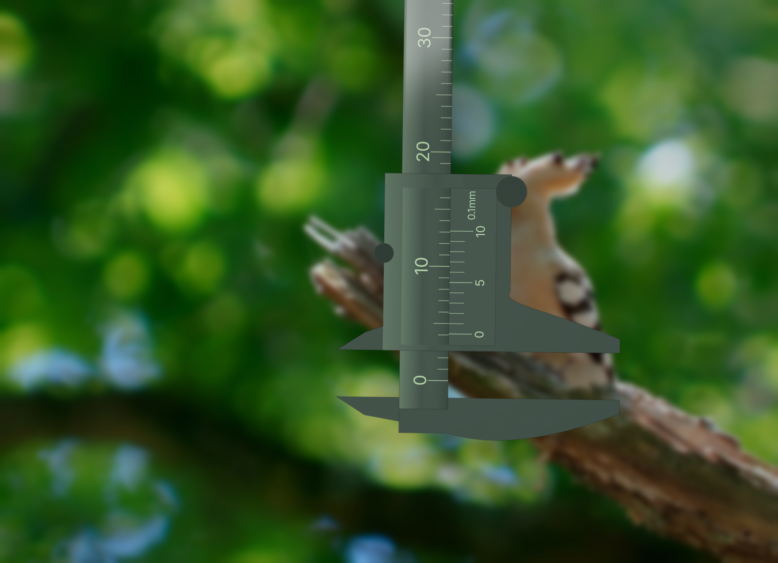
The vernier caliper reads 4.1 mm
